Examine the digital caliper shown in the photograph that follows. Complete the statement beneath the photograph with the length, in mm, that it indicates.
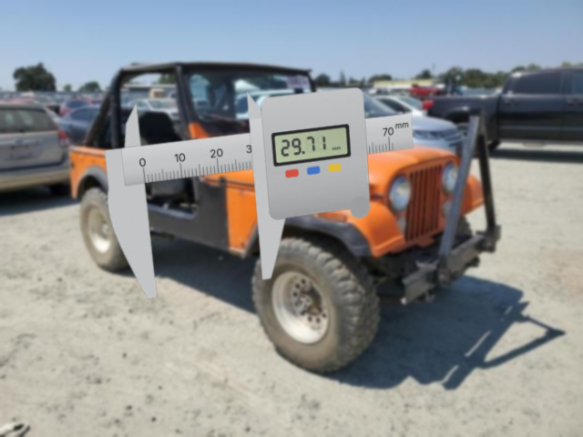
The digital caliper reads 29.71 mm
